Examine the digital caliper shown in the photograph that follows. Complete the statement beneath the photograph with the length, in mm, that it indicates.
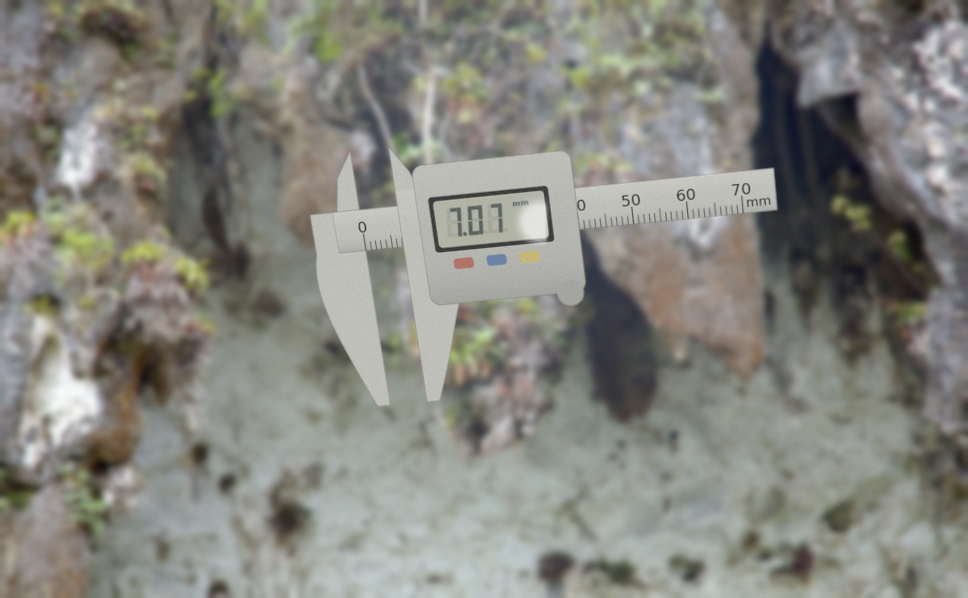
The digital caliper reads 7.07 mm
